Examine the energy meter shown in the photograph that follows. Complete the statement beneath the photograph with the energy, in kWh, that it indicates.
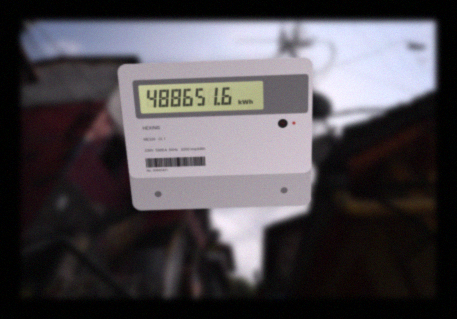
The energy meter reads 488651.6 kWh
